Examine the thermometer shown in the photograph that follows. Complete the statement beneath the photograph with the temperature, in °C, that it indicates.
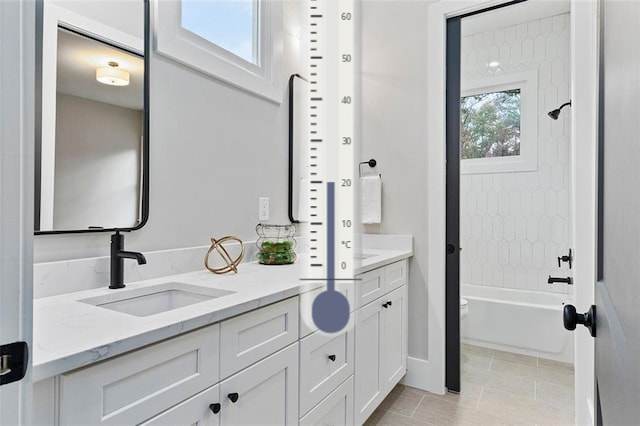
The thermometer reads 20 °C
